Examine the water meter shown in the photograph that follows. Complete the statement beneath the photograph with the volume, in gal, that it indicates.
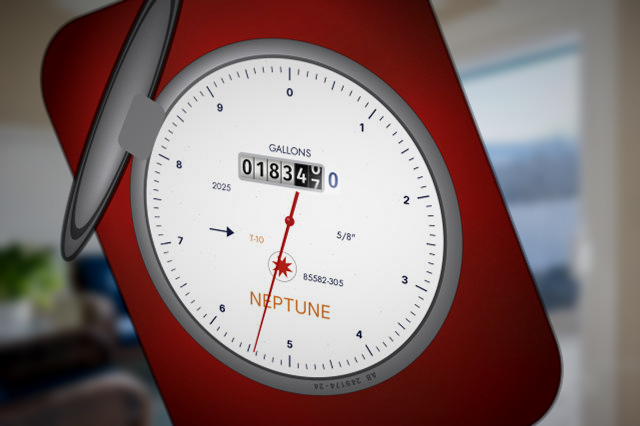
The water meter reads 183465.4 gal
